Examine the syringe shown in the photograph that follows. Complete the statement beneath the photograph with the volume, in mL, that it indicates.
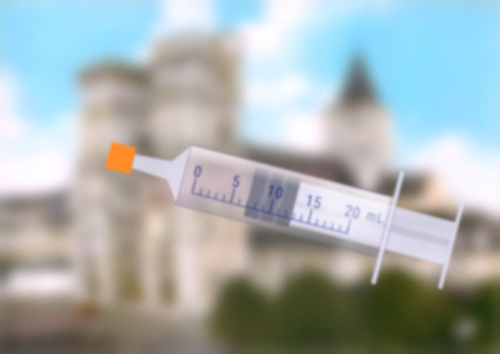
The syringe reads 7 mL
